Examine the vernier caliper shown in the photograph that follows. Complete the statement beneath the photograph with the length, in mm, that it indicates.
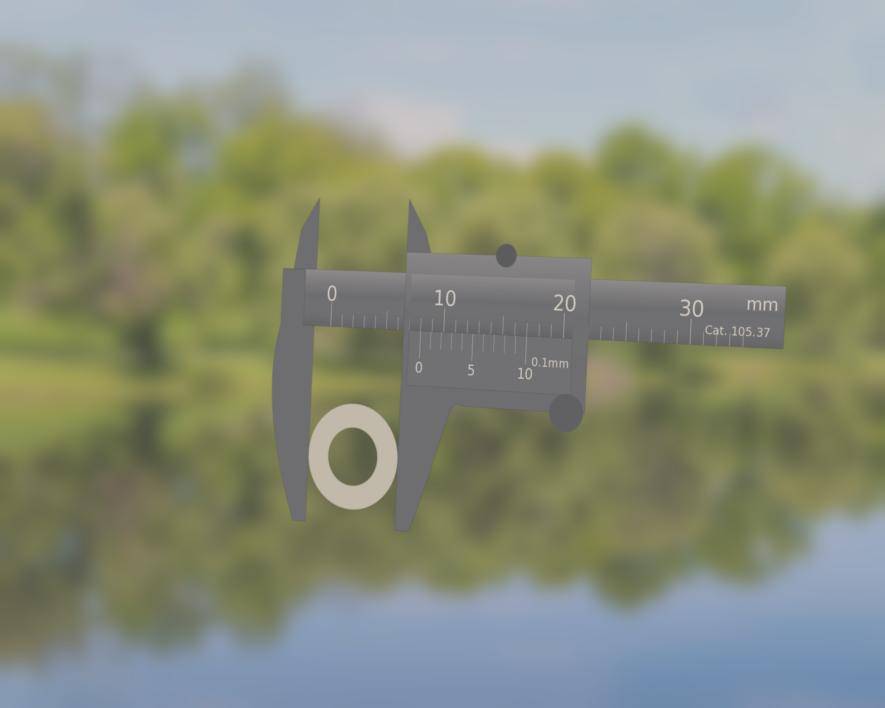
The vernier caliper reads 8.0 mm
